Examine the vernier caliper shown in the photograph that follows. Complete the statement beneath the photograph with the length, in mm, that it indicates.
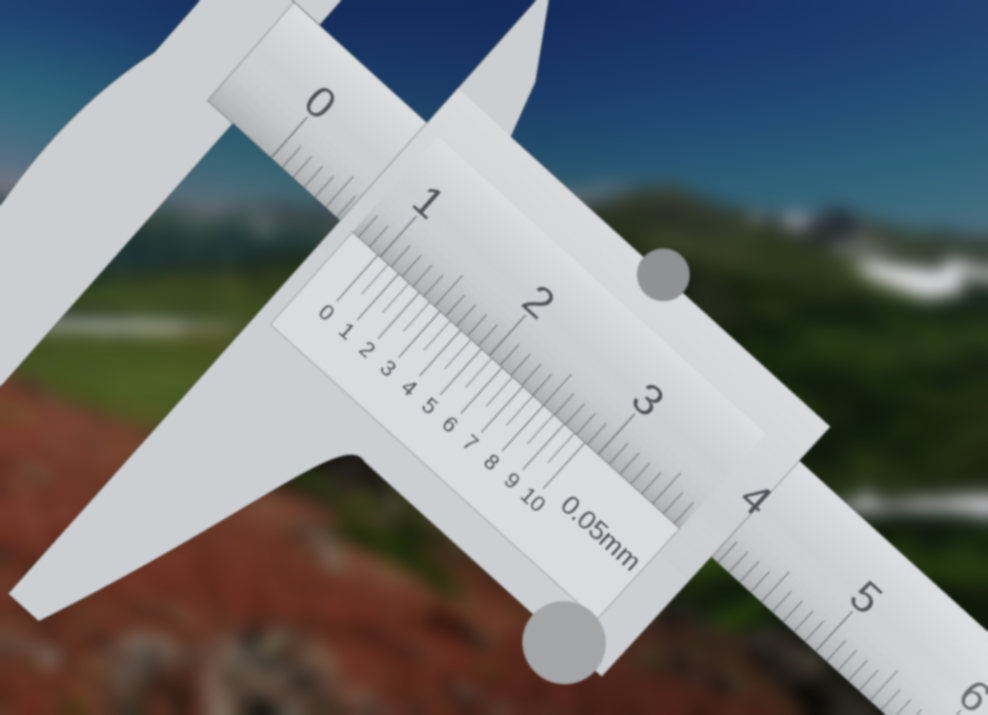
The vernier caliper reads 9.8 mm
